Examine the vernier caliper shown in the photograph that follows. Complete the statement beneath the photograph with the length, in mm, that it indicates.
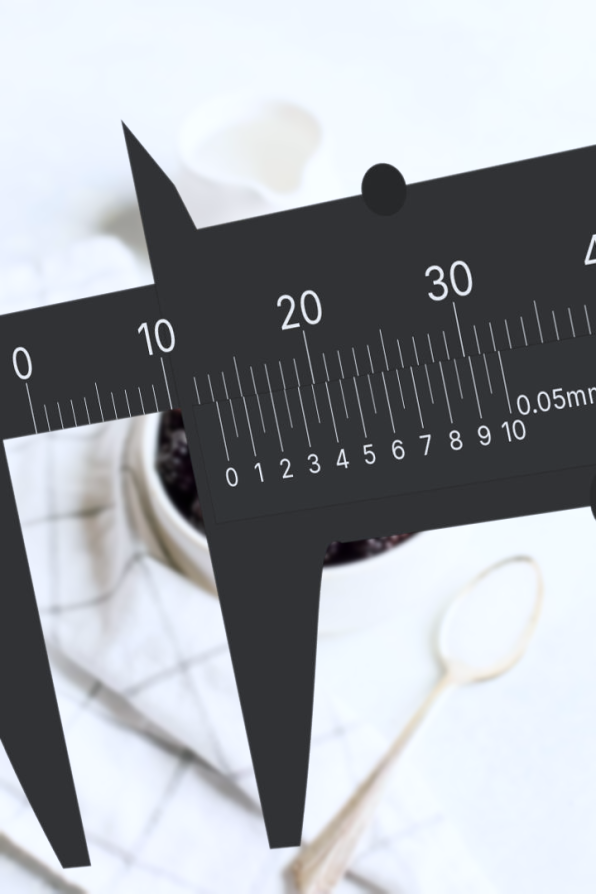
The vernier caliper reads 13.2 mm
